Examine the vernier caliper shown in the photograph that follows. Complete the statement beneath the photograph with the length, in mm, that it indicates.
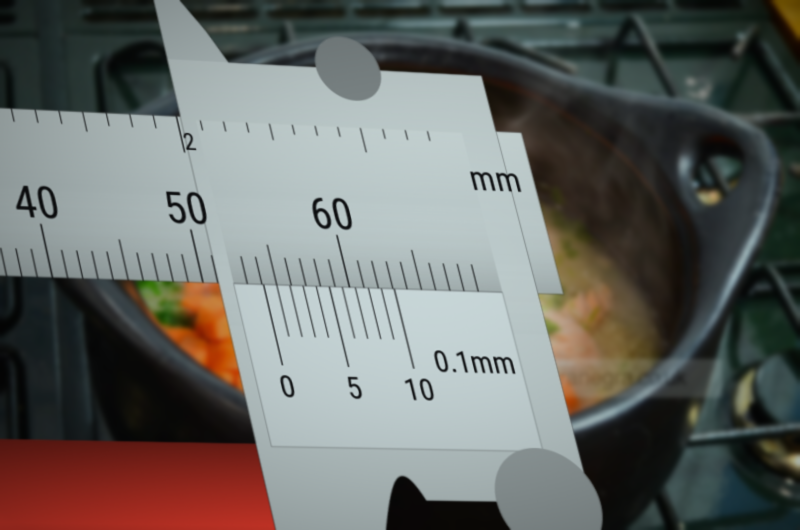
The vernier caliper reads 54.1 mm
